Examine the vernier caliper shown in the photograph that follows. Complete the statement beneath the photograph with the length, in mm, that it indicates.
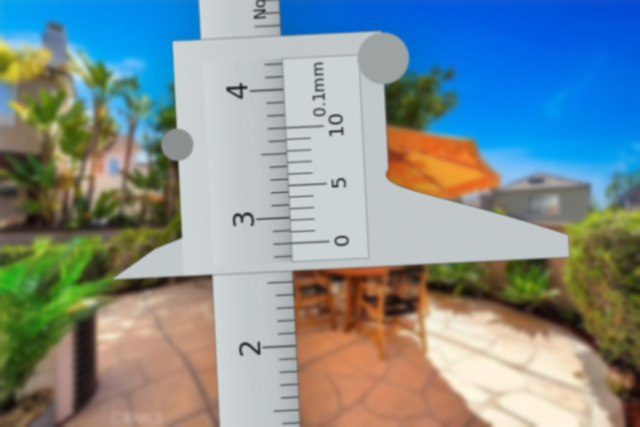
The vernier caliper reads 28.0 mm
